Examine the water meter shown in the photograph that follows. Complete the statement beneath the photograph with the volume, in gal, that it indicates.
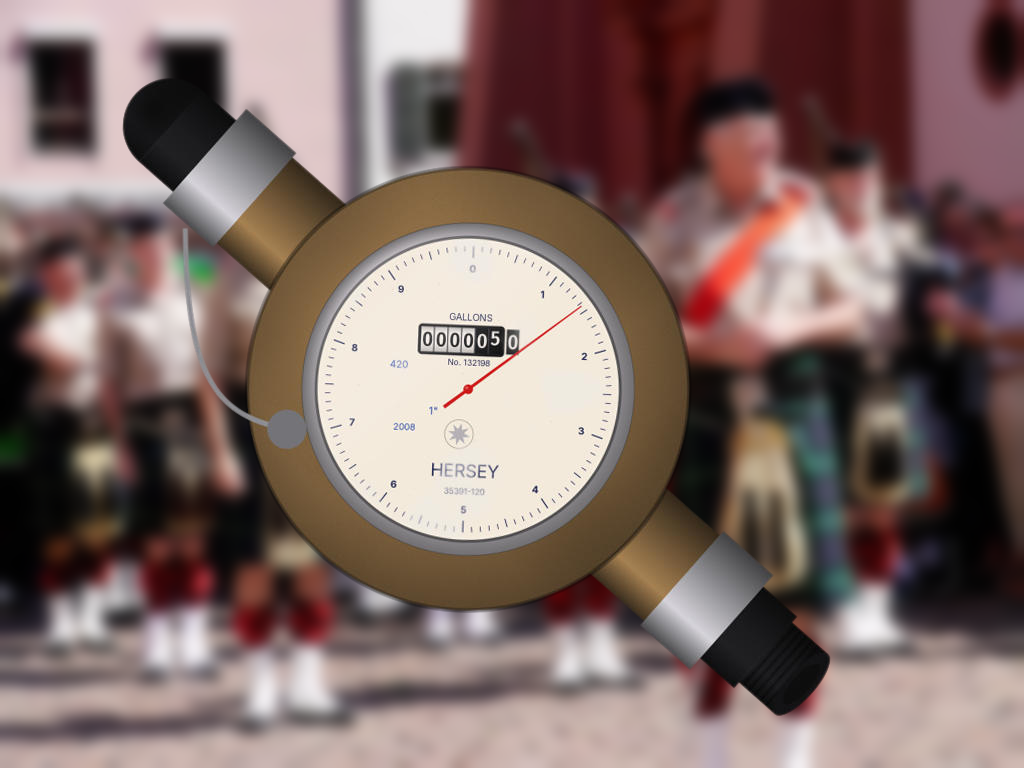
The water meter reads 51.4 gal
